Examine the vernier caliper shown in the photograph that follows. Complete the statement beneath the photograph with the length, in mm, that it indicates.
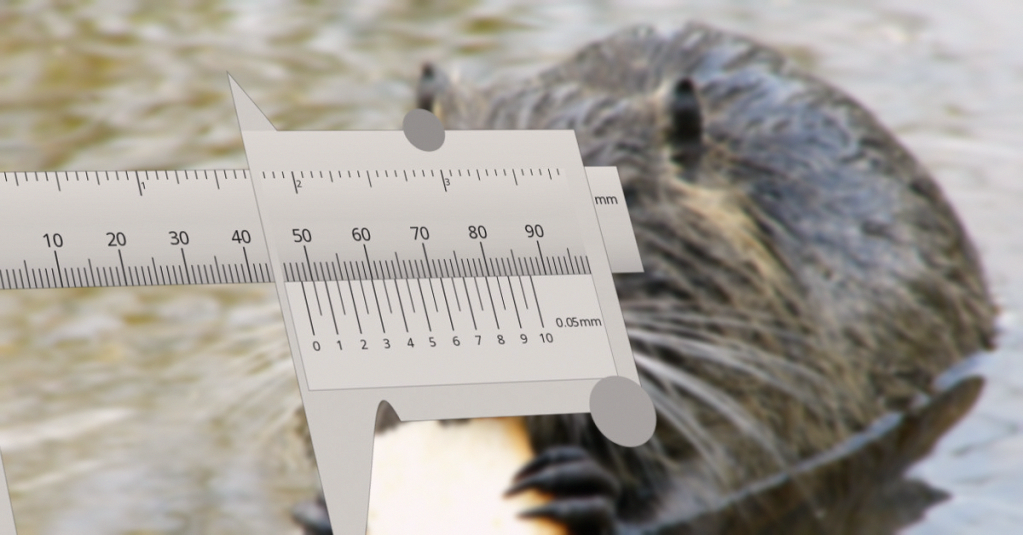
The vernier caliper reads 48.2 mm
